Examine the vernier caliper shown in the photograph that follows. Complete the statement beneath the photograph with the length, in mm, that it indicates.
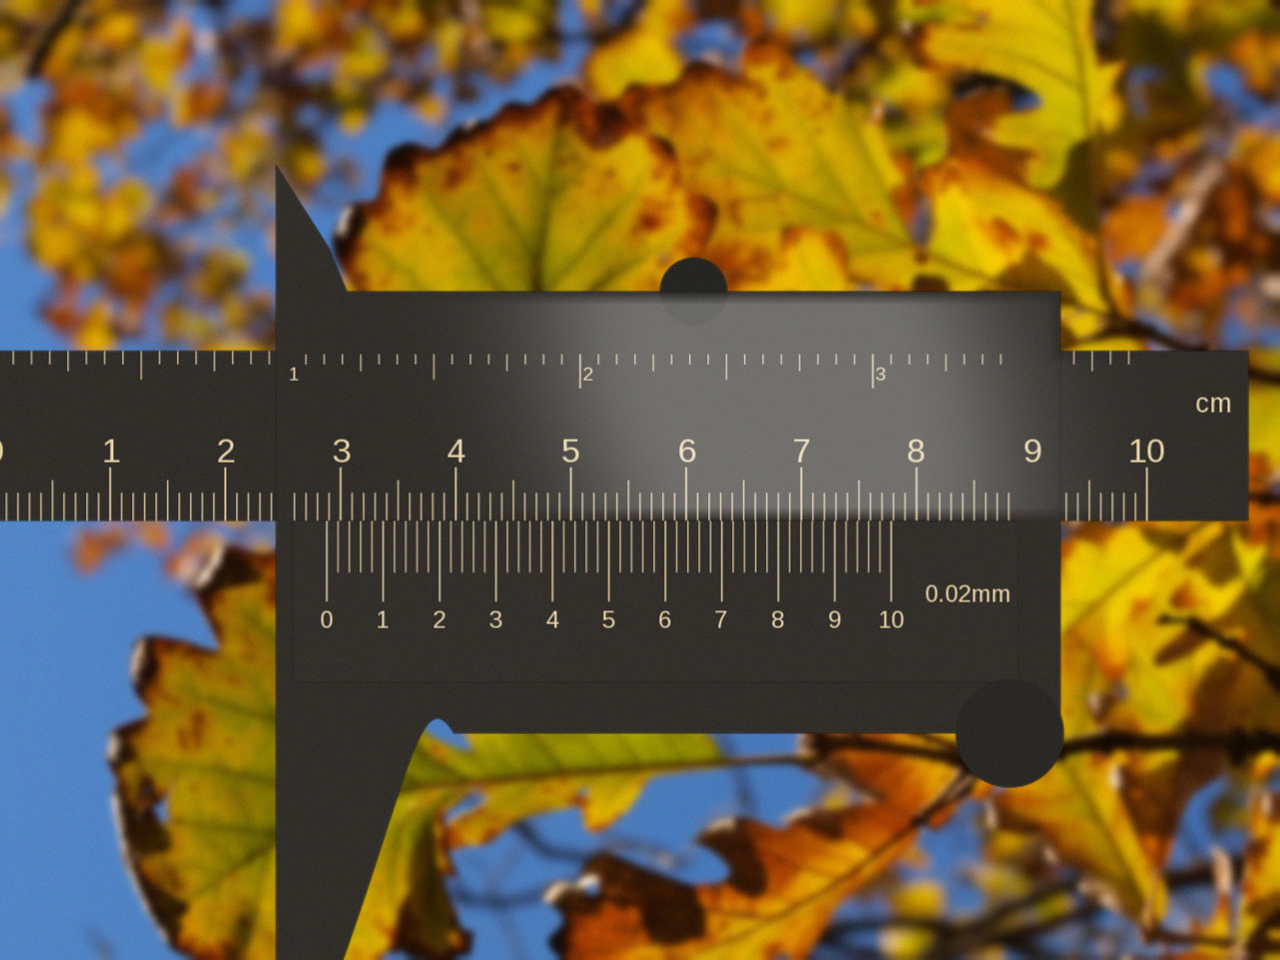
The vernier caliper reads 28.8 mm
